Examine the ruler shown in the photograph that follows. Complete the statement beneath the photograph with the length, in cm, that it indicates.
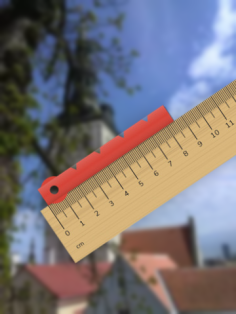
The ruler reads 8.5 cm
